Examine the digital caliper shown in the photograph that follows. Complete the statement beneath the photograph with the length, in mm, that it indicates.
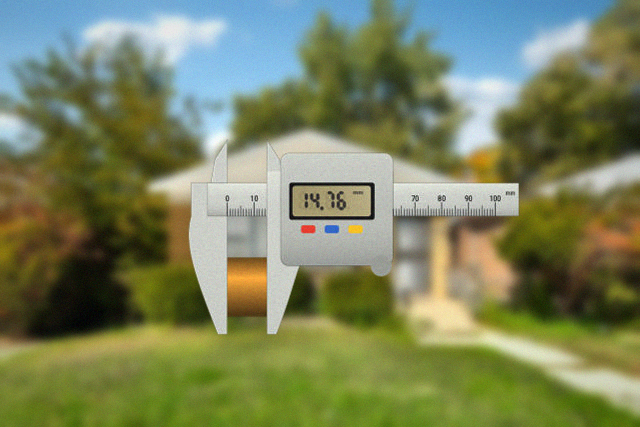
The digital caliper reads 14.76 mm
